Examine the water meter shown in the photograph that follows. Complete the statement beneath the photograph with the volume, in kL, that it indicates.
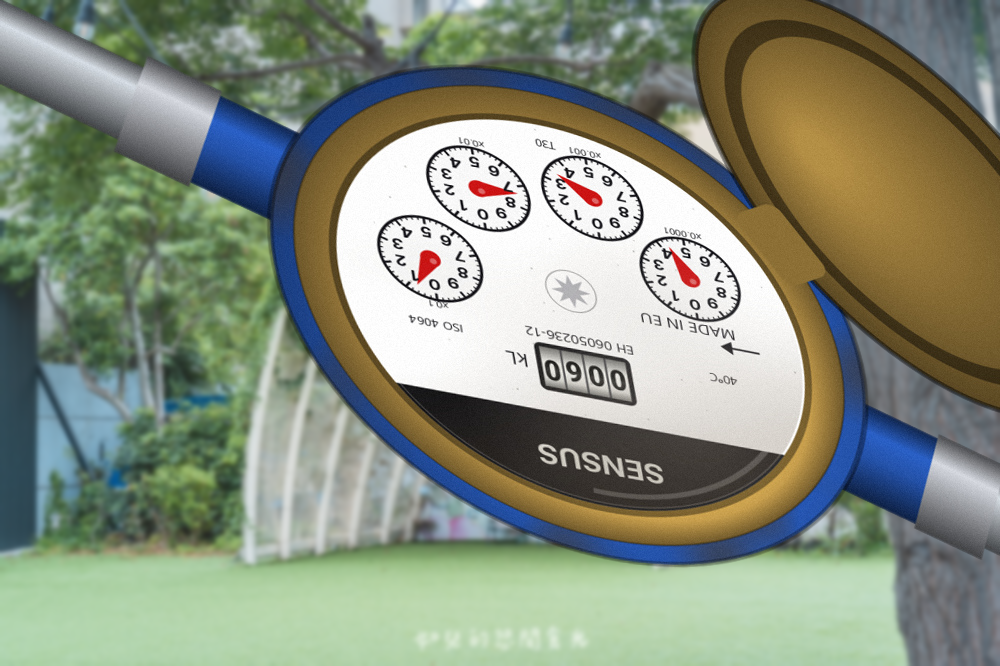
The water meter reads 60.0734 kL
